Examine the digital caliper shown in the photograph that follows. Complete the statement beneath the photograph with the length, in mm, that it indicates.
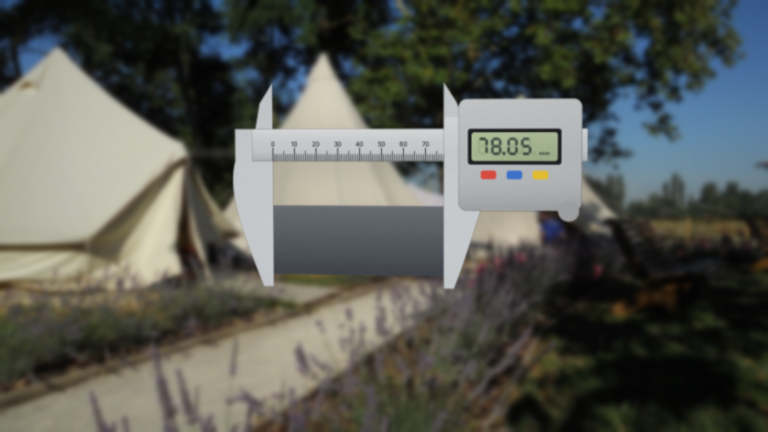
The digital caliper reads 78.05 mm
